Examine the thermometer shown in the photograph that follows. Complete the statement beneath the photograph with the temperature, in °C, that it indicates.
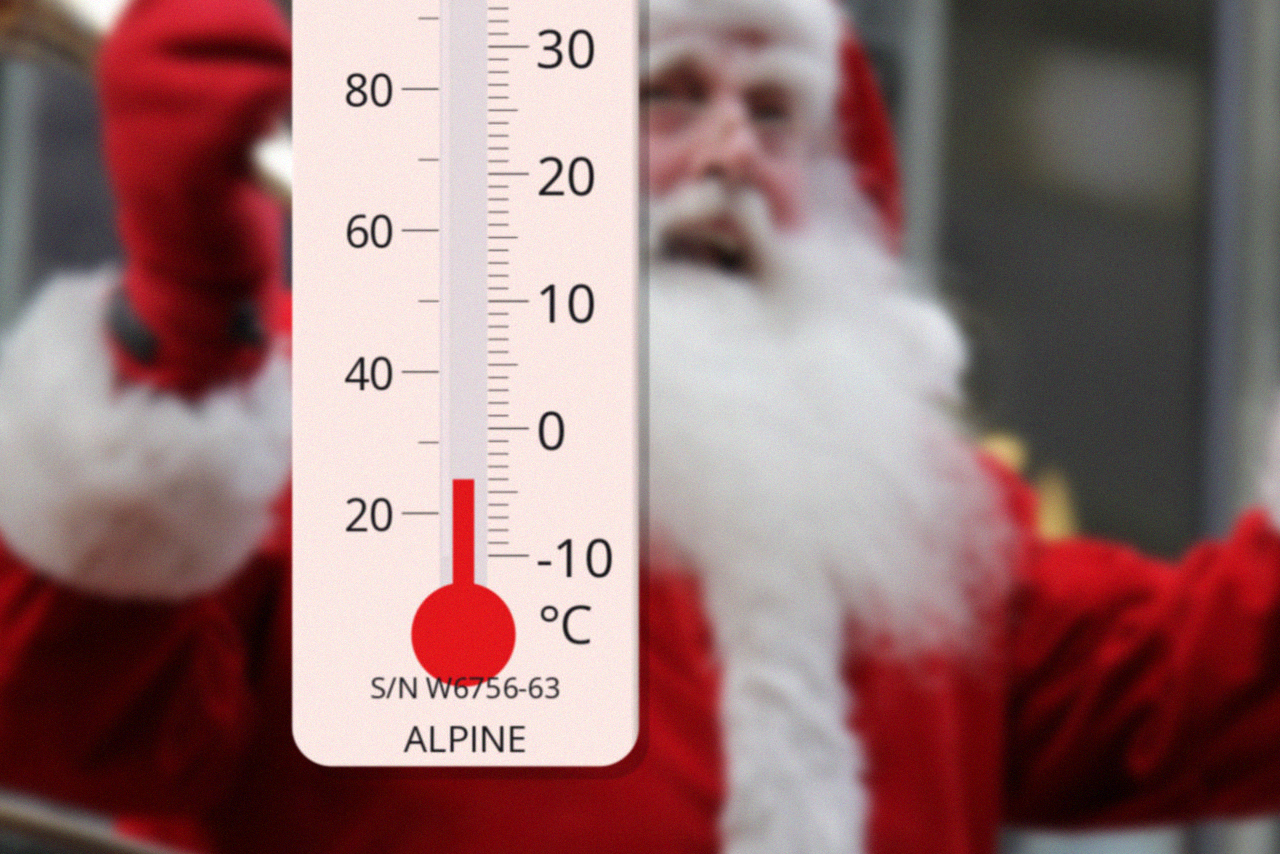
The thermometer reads -4 °C
